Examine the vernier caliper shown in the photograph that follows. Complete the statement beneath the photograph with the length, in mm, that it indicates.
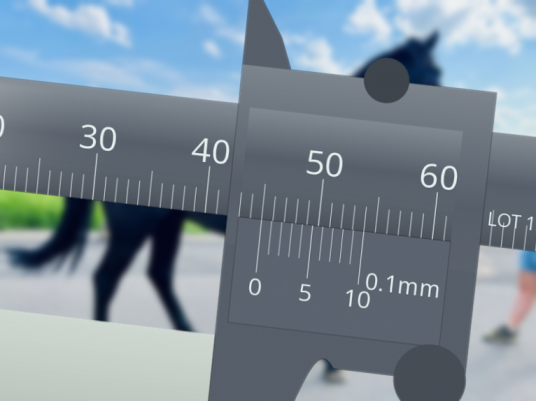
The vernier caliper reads 45.0 mm
